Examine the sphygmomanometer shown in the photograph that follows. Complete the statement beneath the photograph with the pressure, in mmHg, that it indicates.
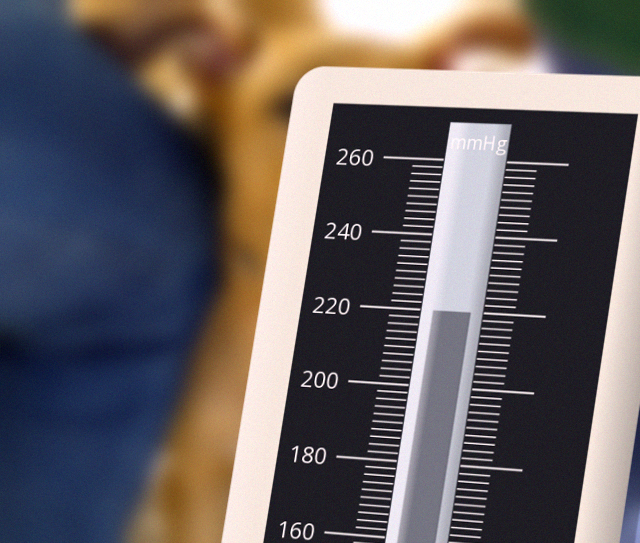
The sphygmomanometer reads 220 mmHg
